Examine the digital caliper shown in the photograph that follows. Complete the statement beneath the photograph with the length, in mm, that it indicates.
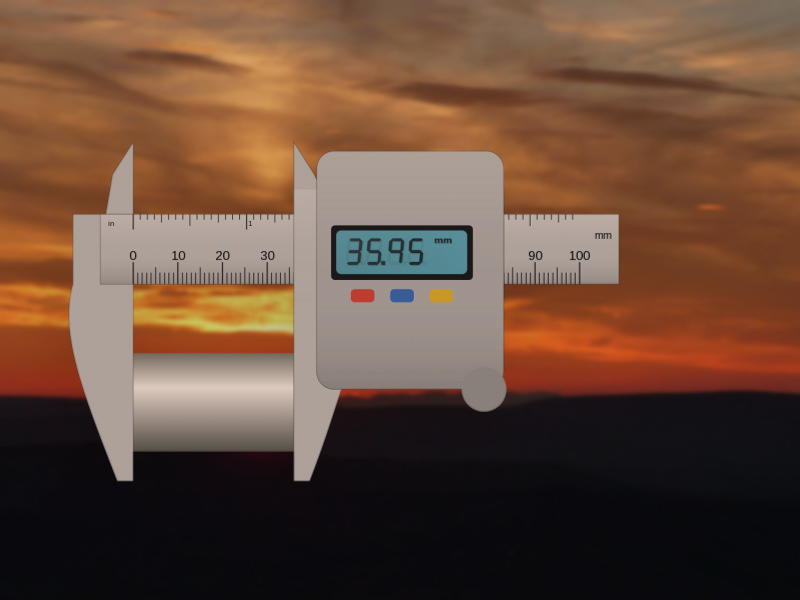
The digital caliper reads 35.95 mm
